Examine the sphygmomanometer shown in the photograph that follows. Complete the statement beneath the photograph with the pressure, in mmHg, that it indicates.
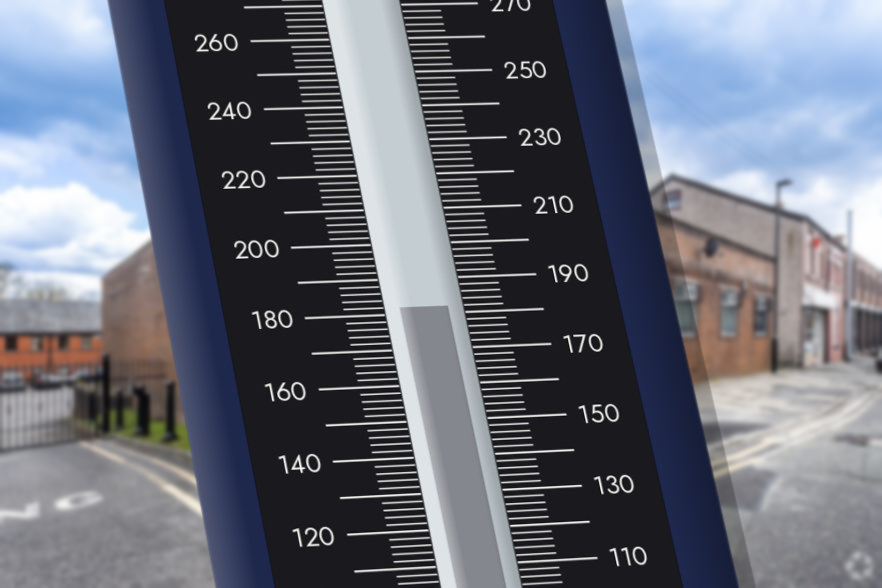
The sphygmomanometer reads 182 mmHg
